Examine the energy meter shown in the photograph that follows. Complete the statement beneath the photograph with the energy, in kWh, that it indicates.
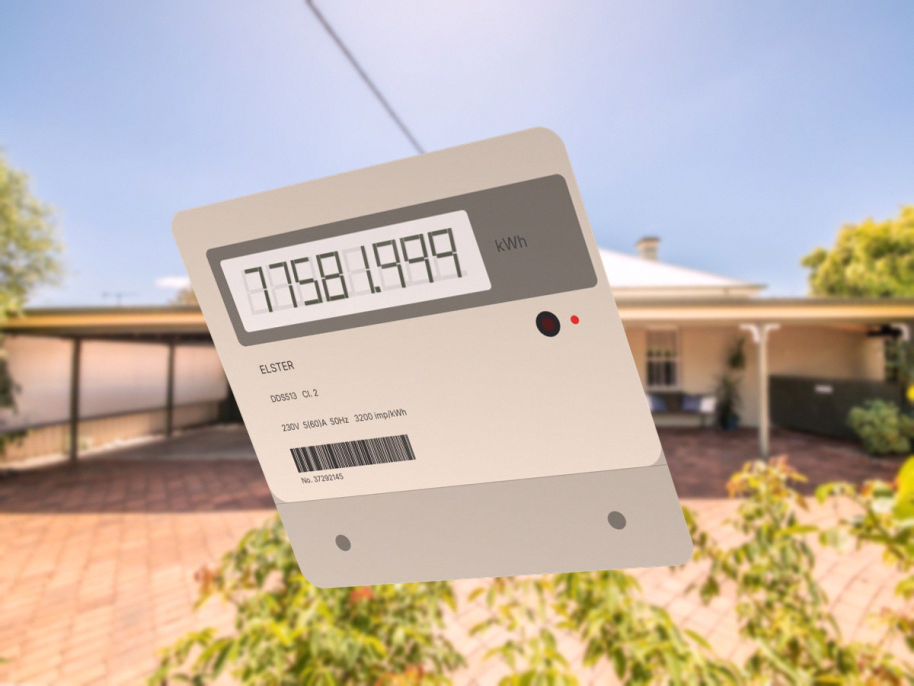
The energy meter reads 77581.999 kWh
